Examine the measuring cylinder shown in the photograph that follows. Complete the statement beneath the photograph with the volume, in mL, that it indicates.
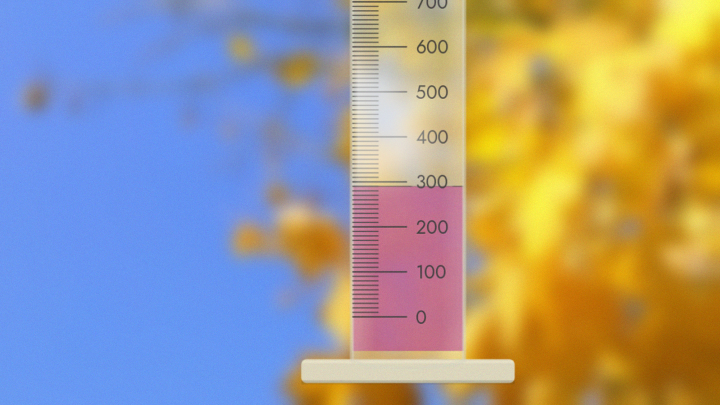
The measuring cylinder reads 290 mL
